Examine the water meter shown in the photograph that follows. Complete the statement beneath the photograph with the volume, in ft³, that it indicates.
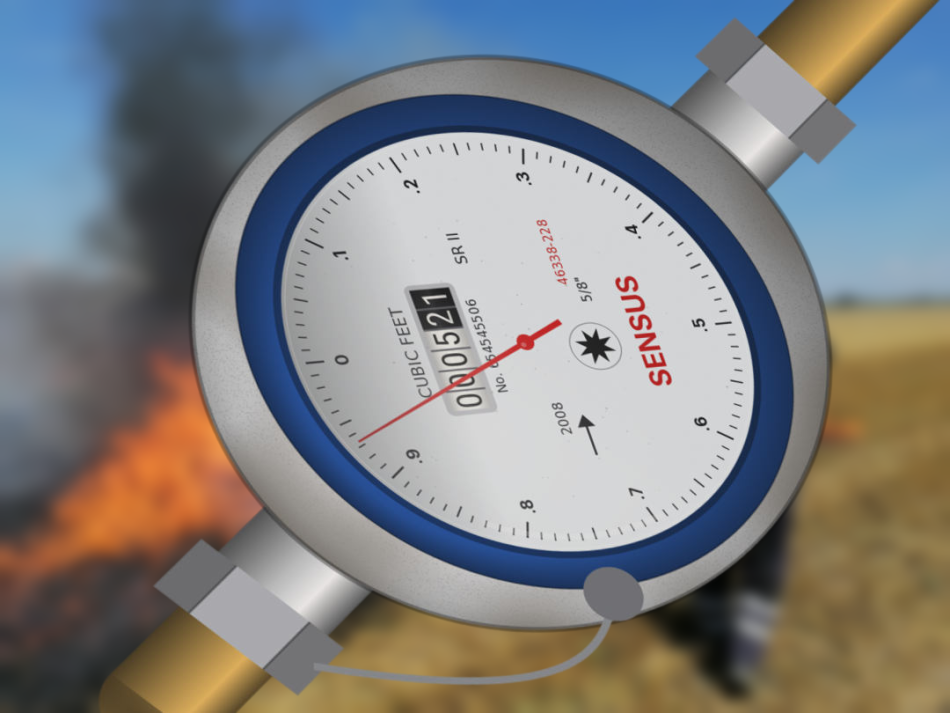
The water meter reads 520.93 ft³
